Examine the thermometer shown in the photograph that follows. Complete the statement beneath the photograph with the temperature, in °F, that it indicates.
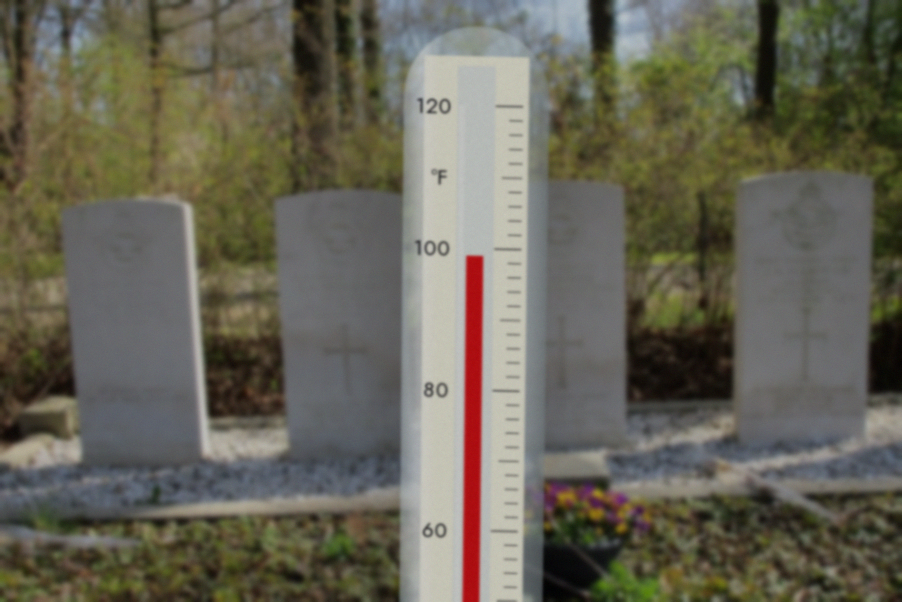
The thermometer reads 99 °F
